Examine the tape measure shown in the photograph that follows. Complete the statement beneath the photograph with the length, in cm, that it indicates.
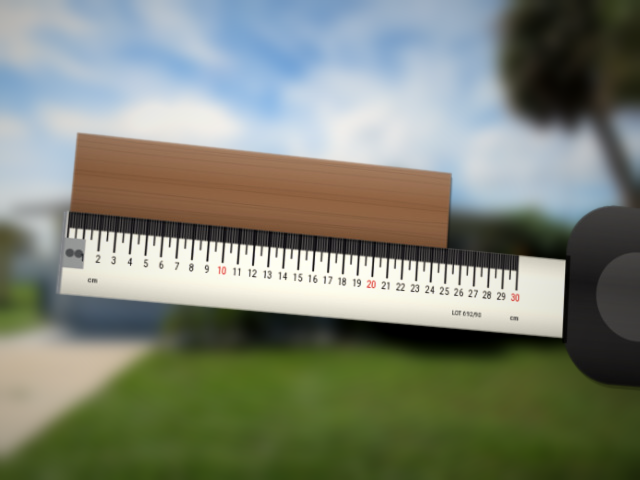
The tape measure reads 25 cm
